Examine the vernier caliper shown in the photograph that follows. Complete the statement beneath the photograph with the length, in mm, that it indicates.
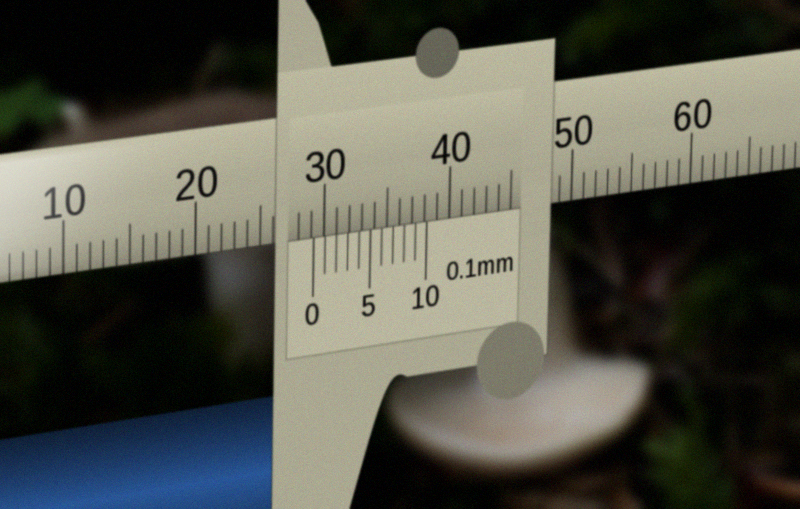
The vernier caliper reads 29.2 mm
